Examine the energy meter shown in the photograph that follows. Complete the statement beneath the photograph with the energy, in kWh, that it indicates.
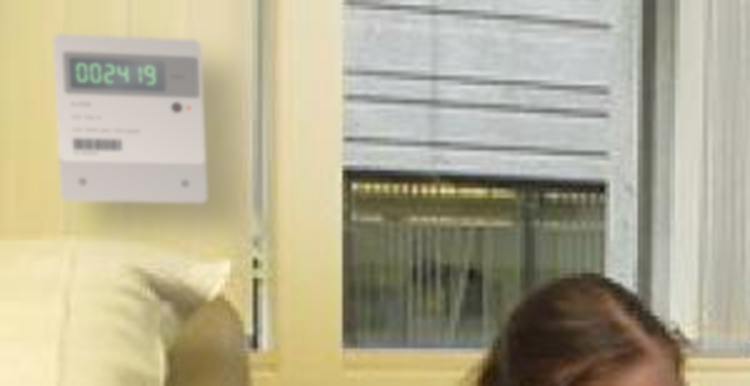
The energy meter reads 2419 kWh
